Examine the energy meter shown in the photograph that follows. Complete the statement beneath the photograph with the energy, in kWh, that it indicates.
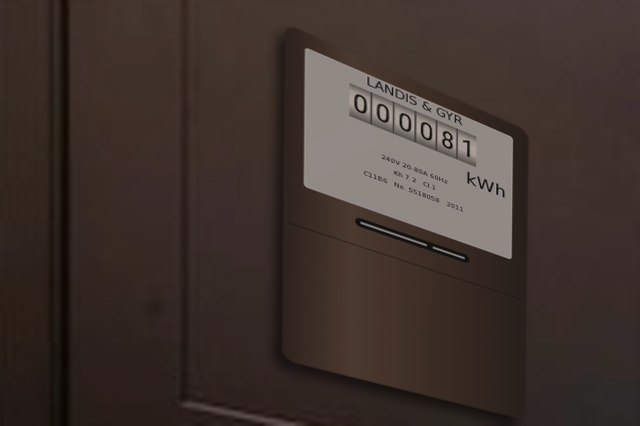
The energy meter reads 81 kWh
